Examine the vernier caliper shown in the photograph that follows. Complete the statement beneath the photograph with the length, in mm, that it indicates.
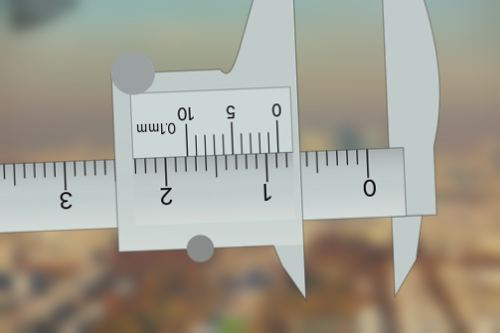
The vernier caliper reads 8.8 mm
